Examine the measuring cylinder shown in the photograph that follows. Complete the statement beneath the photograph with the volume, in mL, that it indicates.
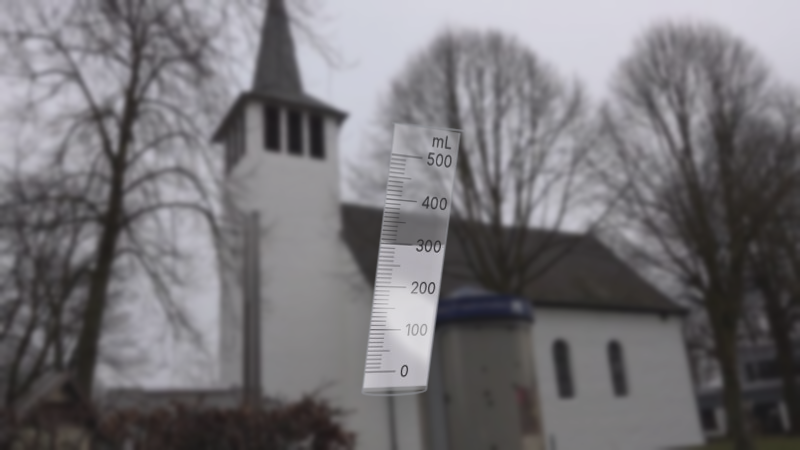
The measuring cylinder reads 300 mL
